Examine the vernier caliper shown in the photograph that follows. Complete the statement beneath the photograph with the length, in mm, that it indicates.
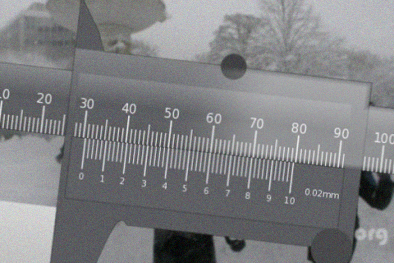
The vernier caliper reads 30.5 mm
